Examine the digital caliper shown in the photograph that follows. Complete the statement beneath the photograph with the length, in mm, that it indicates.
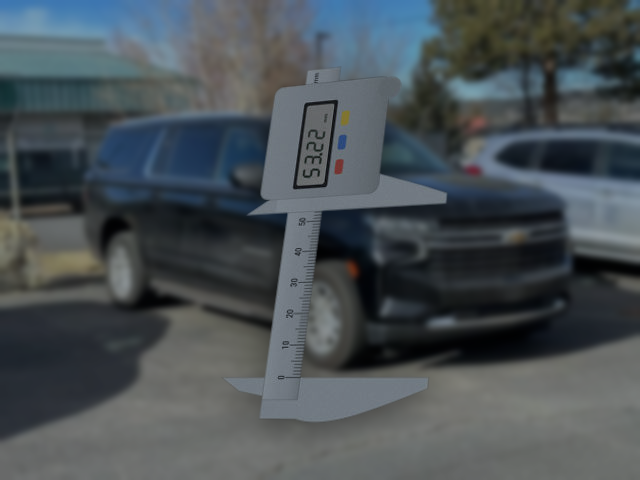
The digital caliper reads 53.22 mm
